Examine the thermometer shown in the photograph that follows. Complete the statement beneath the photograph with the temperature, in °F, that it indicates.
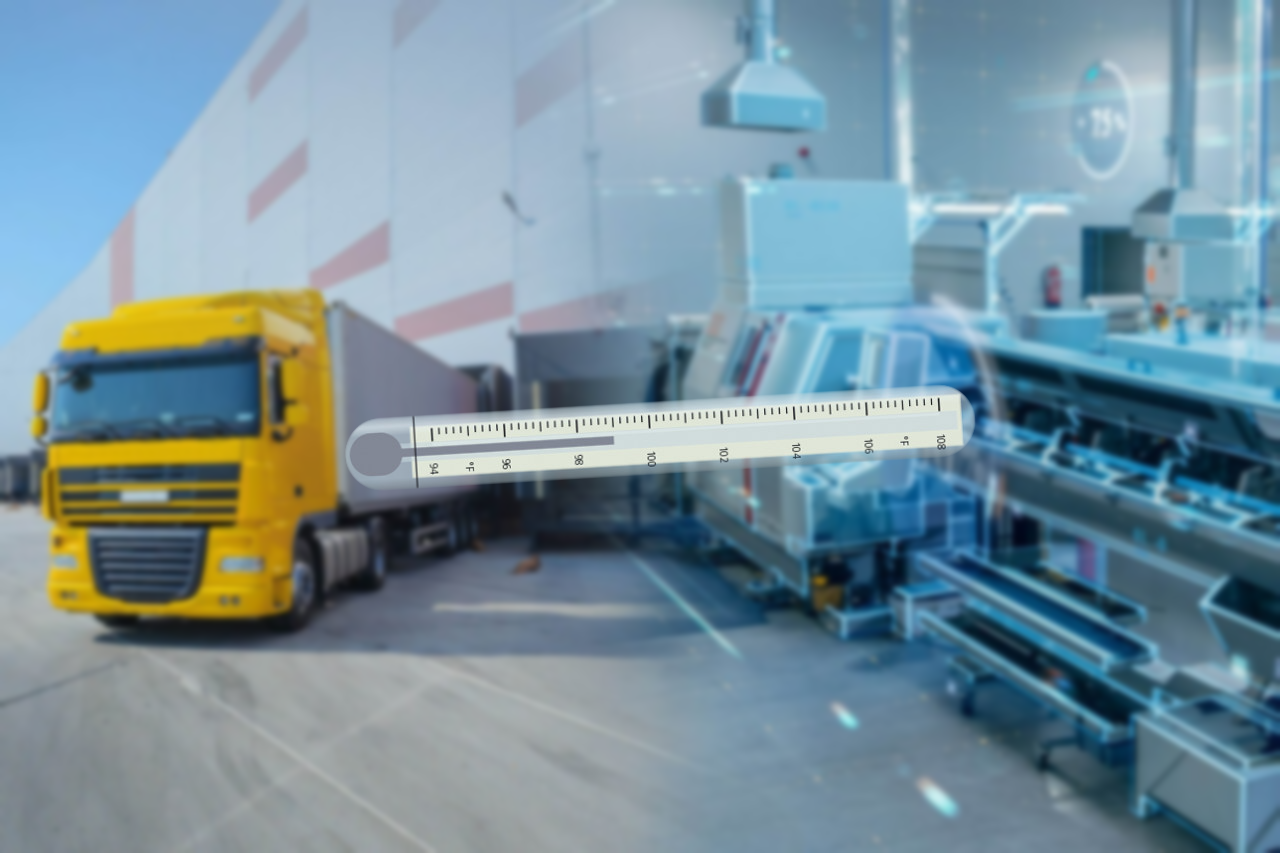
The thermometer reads 99 °F
